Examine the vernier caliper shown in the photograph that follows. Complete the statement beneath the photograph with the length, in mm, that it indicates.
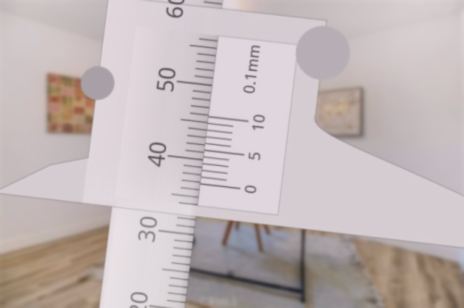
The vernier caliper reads 36.8 mm
